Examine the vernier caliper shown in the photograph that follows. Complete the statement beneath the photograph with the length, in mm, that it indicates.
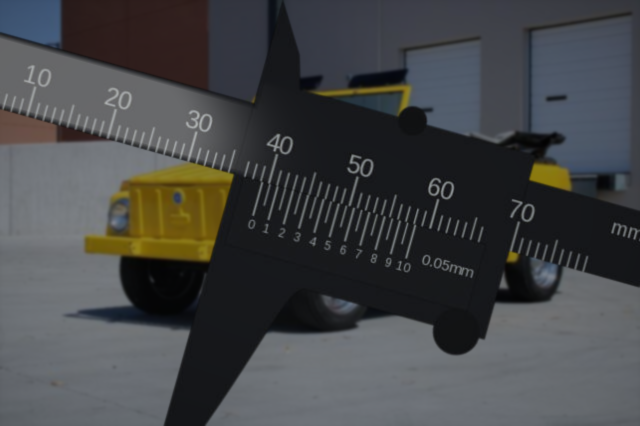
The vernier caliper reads 39.2 mm
